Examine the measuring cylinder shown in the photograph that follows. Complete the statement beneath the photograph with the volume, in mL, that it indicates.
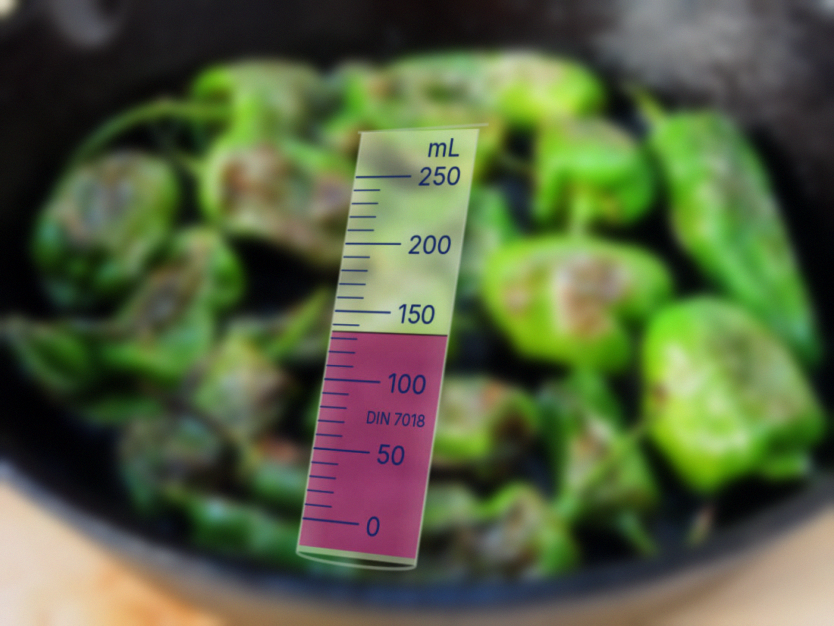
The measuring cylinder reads 135 mL
